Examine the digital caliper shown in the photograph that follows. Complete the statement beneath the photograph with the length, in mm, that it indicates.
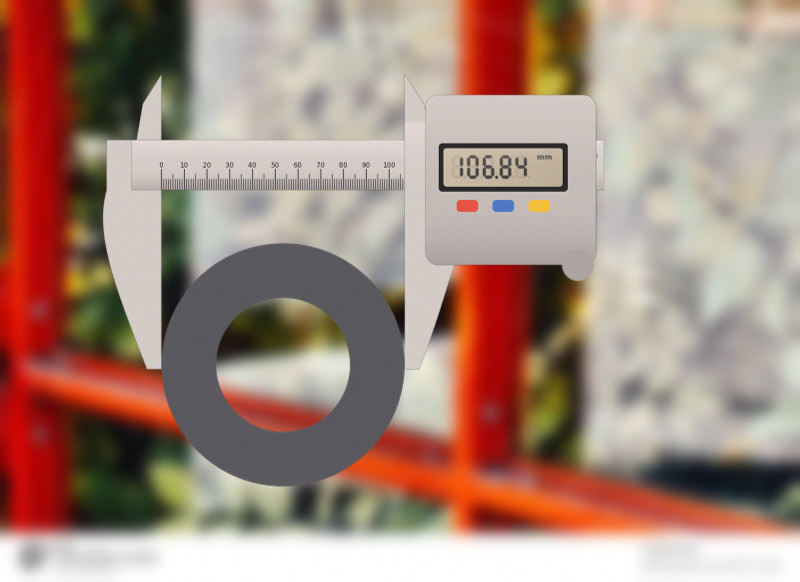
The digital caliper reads 106.84 mm
